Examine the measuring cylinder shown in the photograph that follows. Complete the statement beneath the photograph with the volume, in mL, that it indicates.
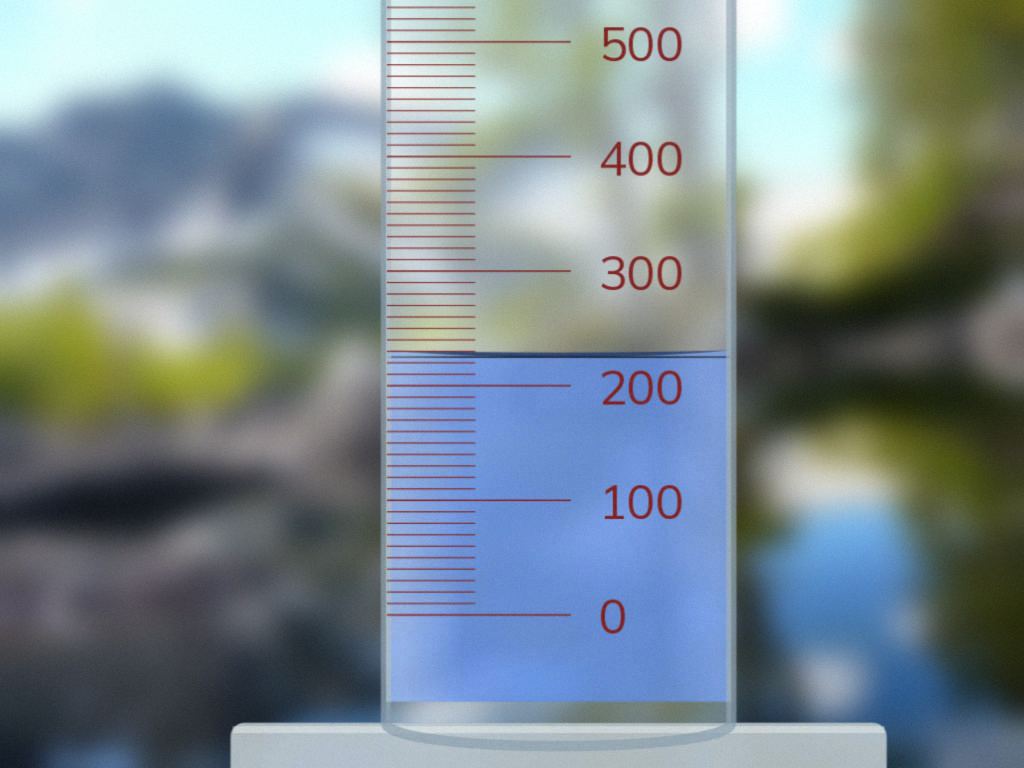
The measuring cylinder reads 225 mL
